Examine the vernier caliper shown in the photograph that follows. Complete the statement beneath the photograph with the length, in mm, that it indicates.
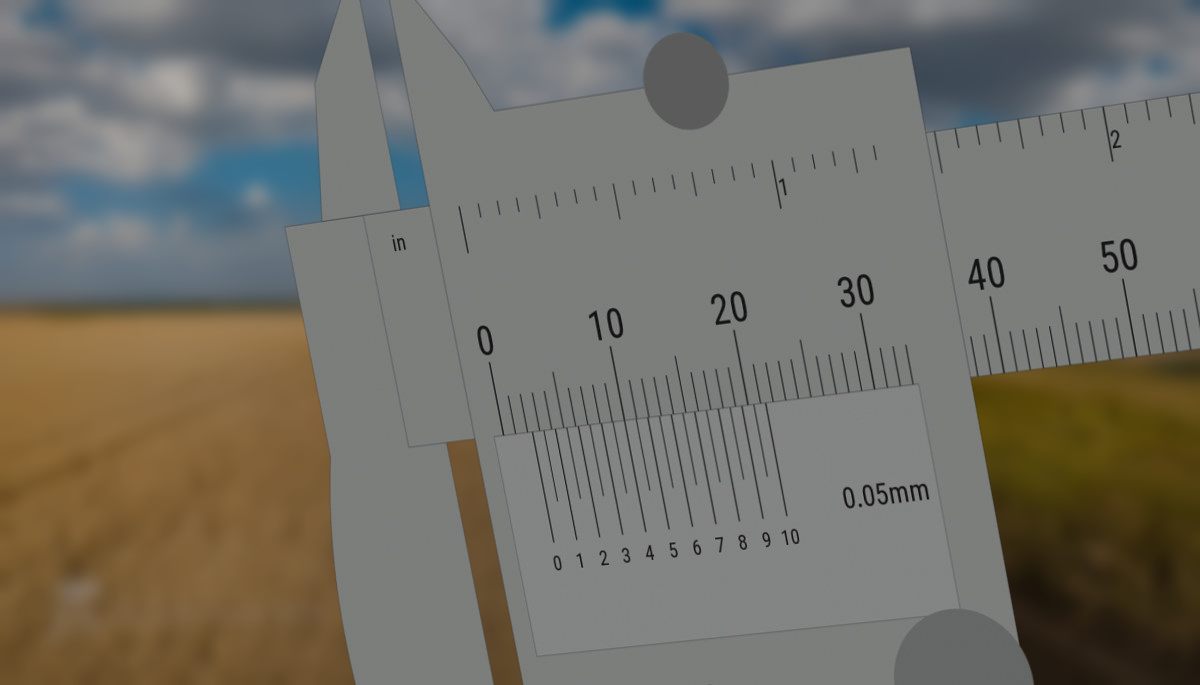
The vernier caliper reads 2.4 mm
